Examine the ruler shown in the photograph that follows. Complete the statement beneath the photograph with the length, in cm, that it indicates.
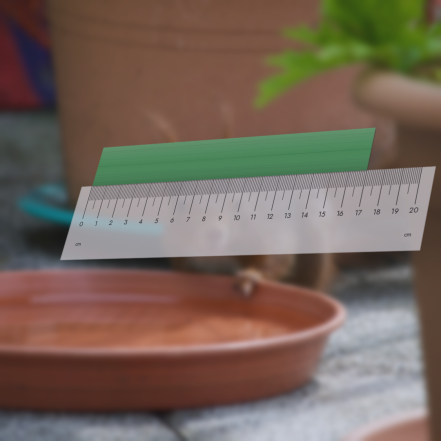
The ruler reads 17 cm
